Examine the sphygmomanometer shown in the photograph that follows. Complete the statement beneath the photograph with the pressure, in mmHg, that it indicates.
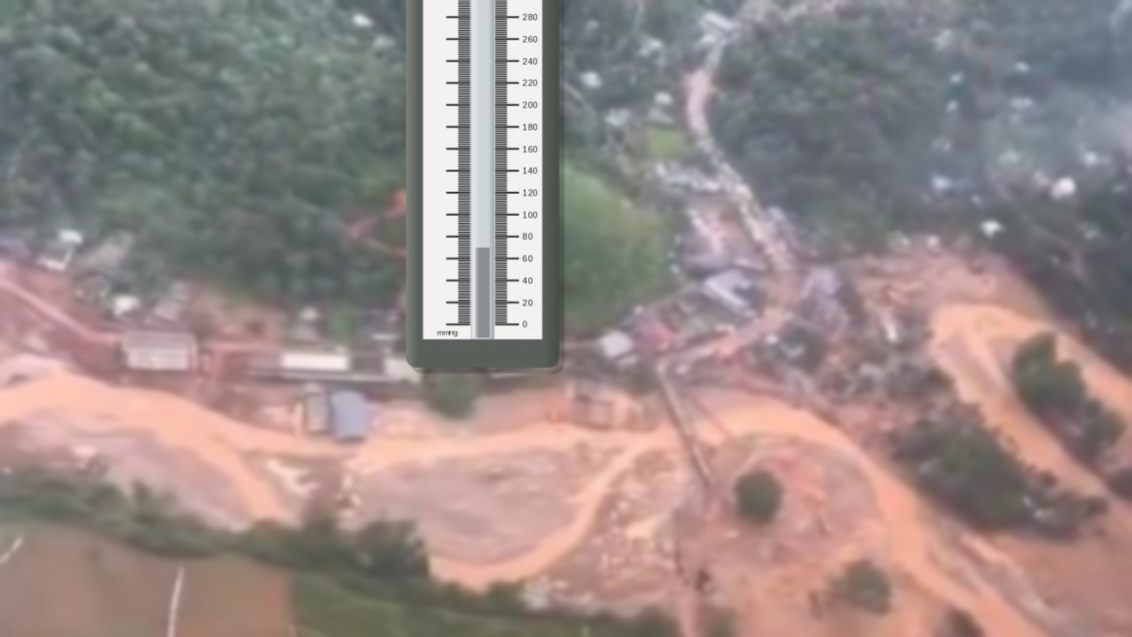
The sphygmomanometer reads 70 mmHg
